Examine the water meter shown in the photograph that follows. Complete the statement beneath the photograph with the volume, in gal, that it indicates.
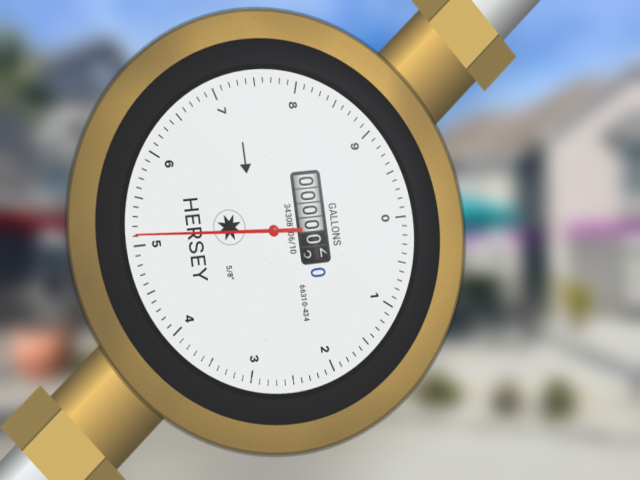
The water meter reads 25.1 gal
